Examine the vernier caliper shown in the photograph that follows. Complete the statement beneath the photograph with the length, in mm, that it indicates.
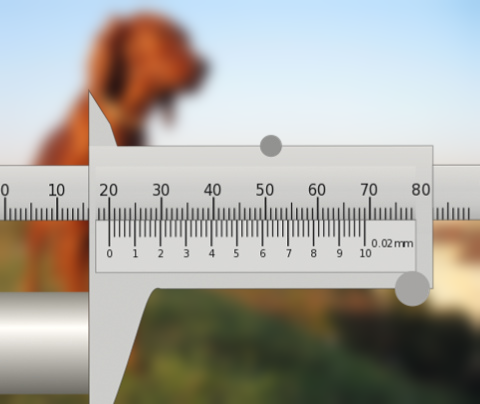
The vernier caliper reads 20.0 mm
